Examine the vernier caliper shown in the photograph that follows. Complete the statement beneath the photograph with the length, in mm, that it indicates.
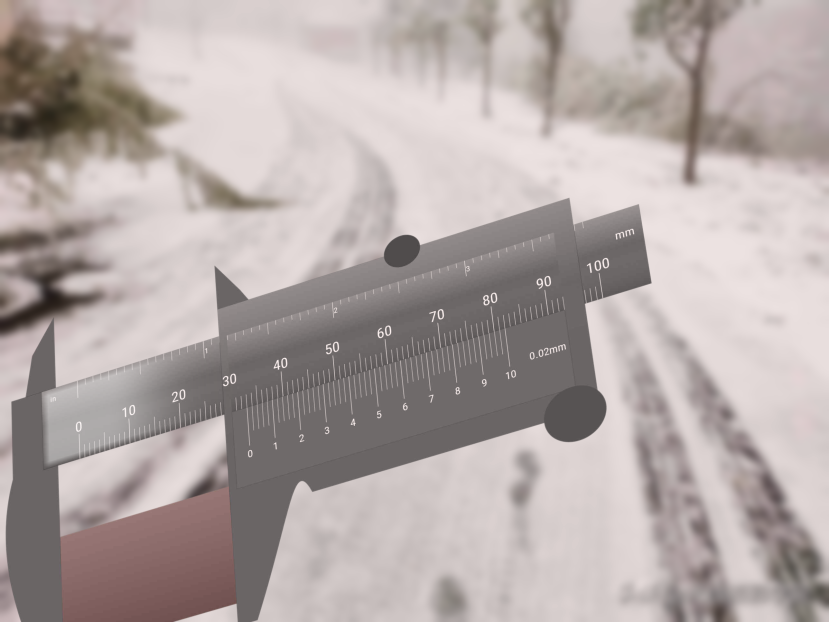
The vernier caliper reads 33.0 mm
